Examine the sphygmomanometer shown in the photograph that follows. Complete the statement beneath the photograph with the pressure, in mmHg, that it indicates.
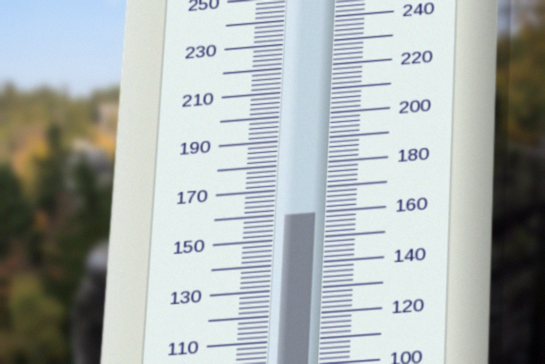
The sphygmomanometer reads 160 mmHg
